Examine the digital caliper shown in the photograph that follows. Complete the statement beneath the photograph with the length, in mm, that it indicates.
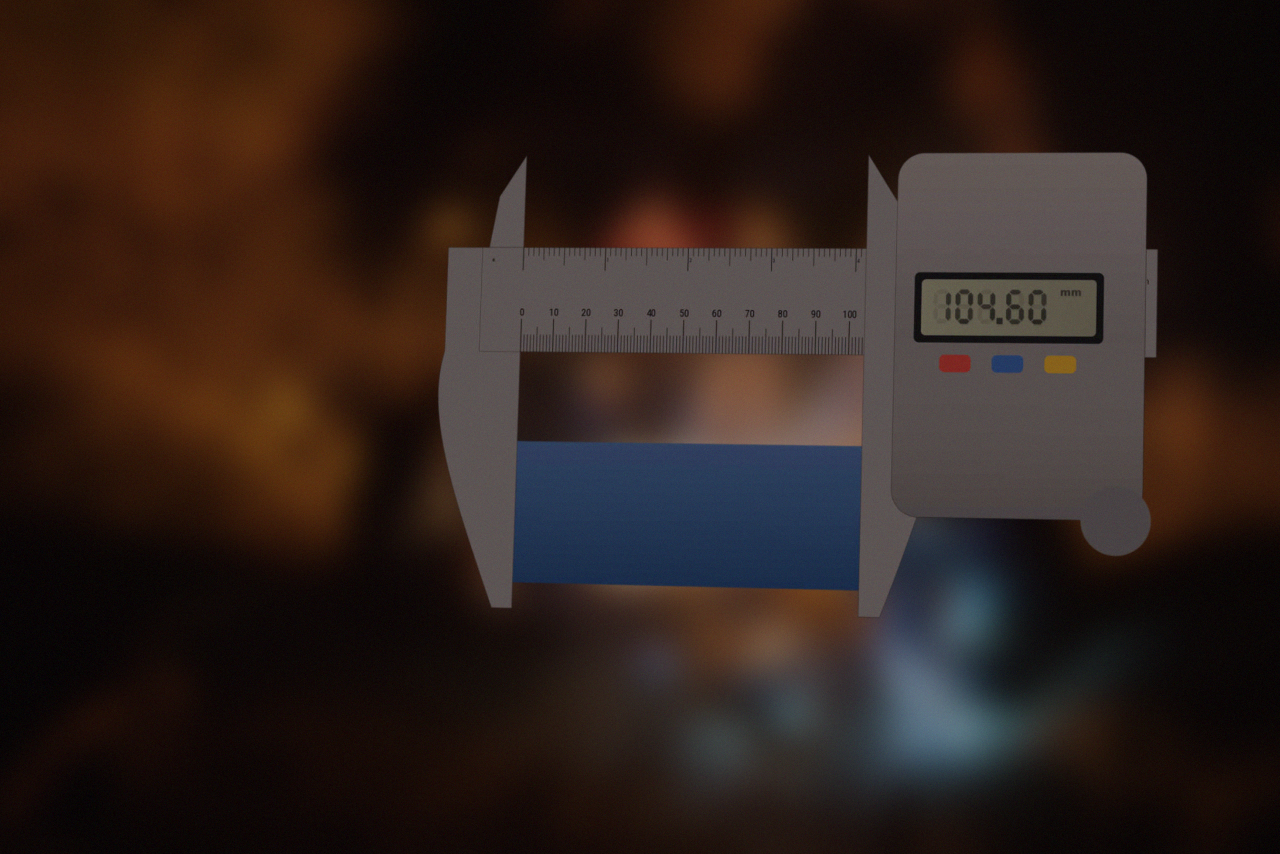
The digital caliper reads 104.60 mm
